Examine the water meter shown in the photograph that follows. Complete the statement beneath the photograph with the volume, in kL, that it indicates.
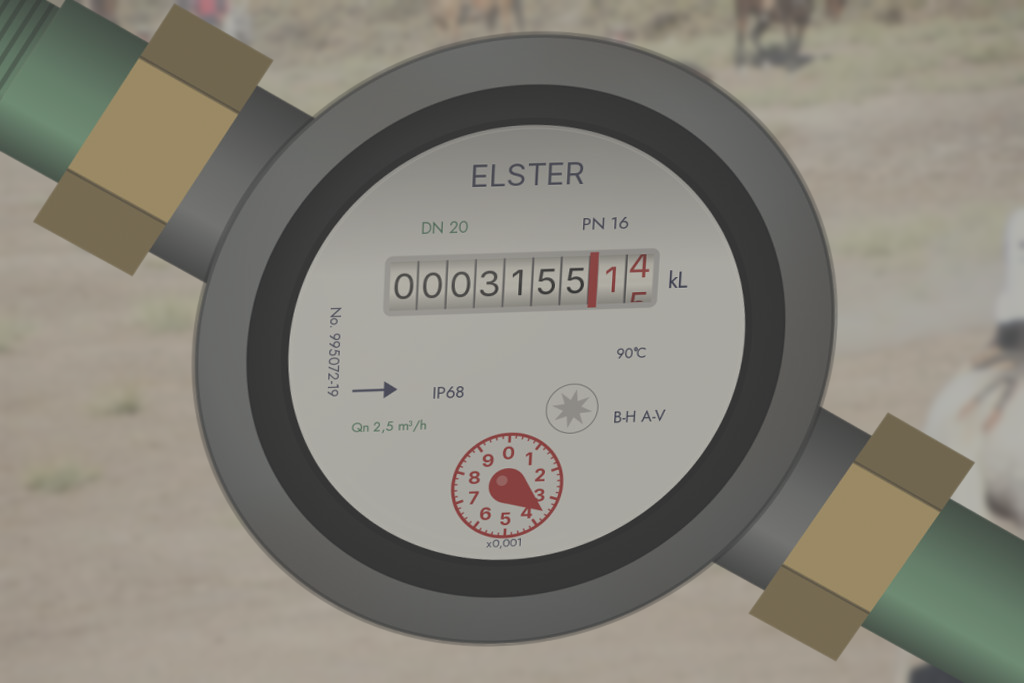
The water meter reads 3155.143 kL
